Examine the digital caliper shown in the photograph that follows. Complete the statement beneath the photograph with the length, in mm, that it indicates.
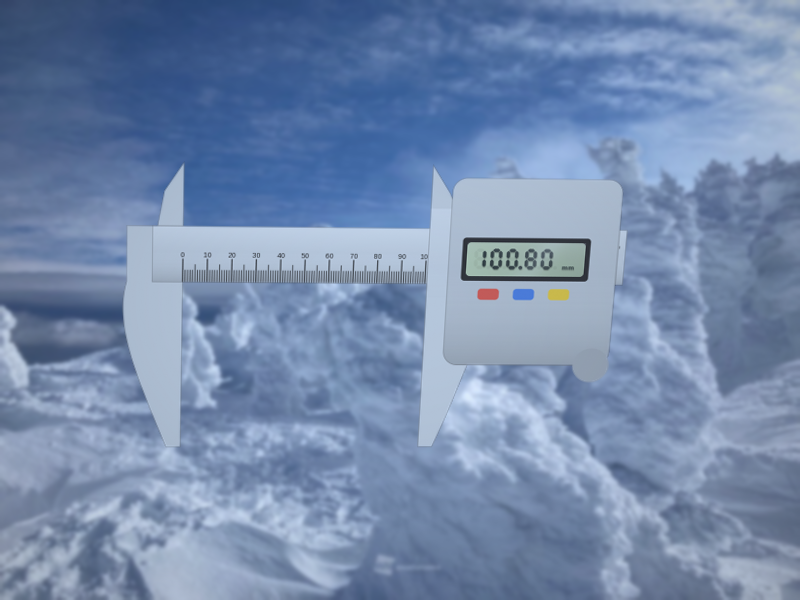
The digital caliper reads 100.80 mm
